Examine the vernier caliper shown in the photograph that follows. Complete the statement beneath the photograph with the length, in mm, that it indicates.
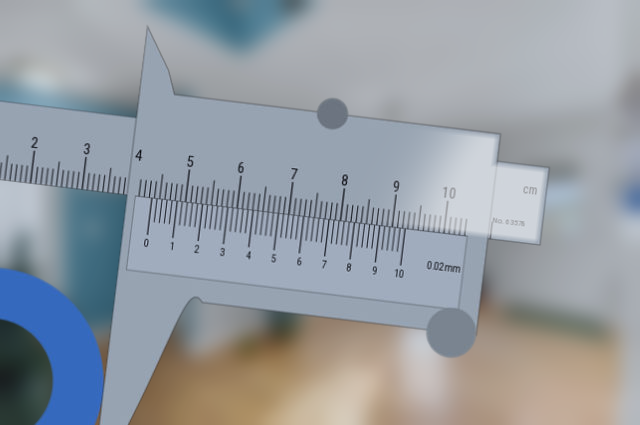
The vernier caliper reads 43.5 mm
